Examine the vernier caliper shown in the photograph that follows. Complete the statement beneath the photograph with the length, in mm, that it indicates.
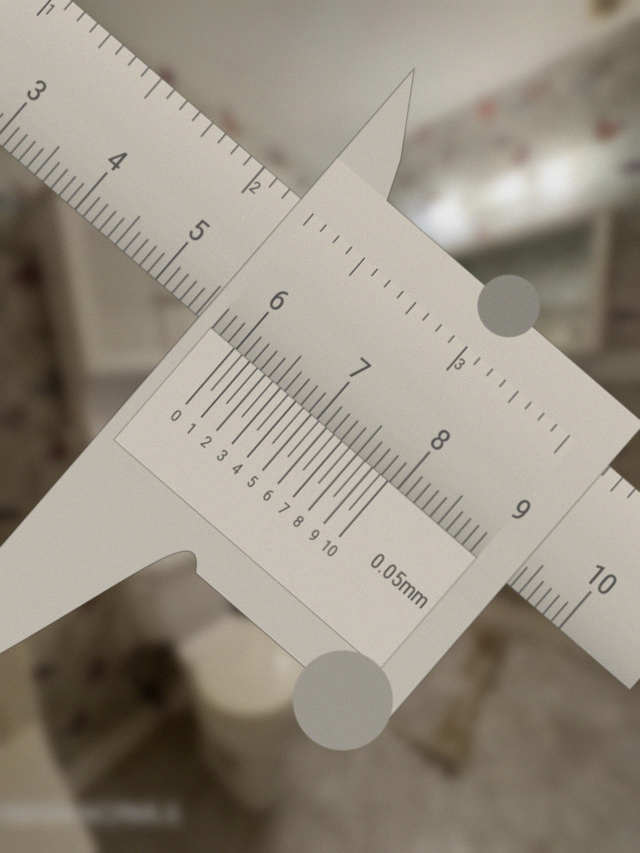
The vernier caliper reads 59.8 mm
